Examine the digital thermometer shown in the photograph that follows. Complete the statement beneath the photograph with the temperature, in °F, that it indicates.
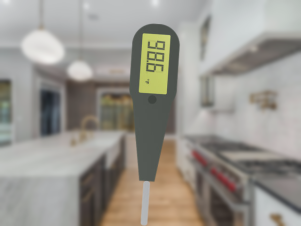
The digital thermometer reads 98.6 °F
